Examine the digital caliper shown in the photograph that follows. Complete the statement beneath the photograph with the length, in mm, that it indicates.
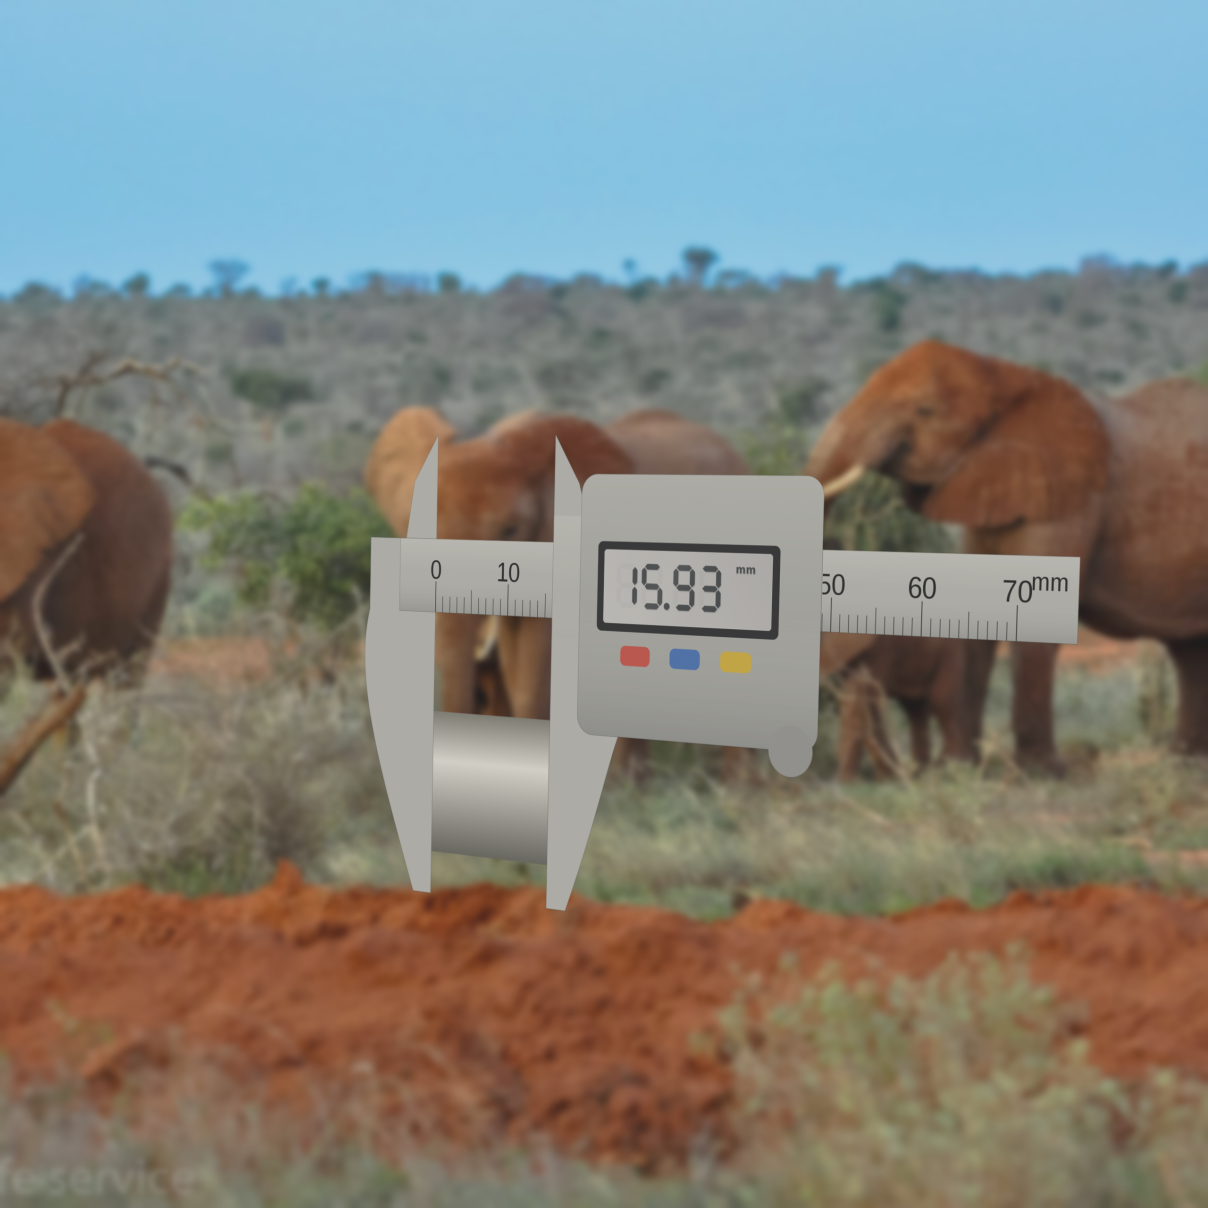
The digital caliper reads 15.93 mm
